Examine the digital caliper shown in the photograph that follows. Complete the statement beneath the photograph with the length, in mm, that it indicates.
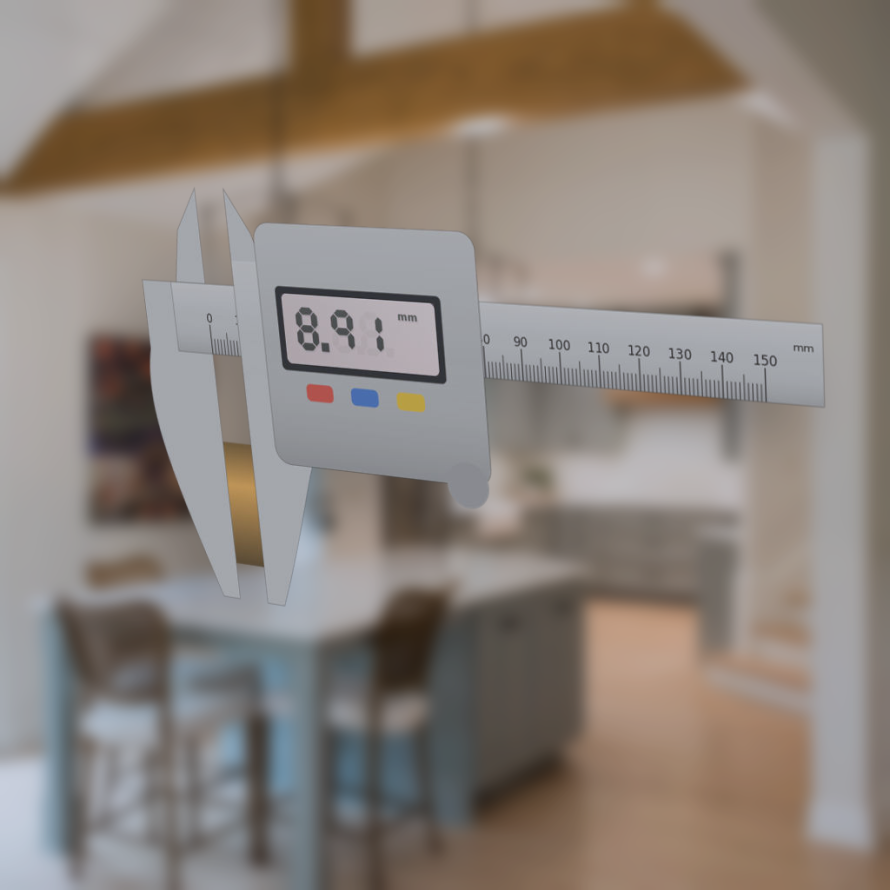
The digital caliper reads 8.91 mm
